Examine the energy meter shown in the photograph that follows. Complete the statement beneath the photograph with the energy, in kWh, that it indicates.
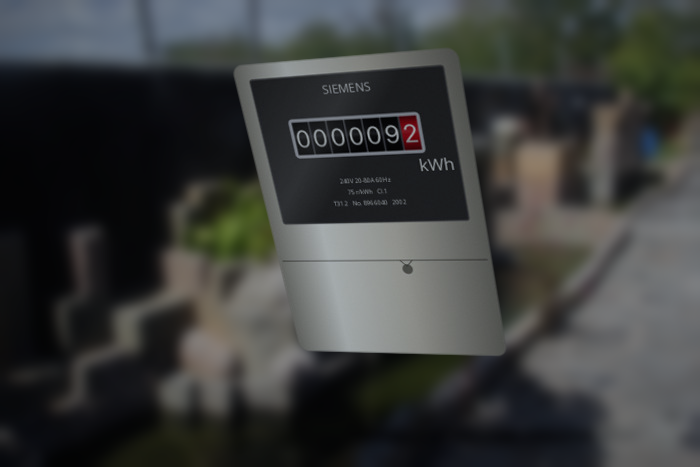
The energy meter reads 9.2 kWh
